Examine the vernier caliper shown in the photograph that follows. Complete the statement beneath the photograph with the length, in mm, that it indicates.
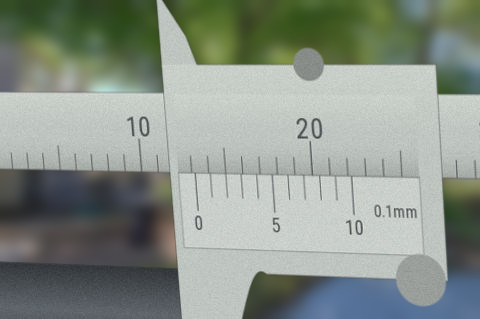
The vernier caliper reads 13.2 mm
